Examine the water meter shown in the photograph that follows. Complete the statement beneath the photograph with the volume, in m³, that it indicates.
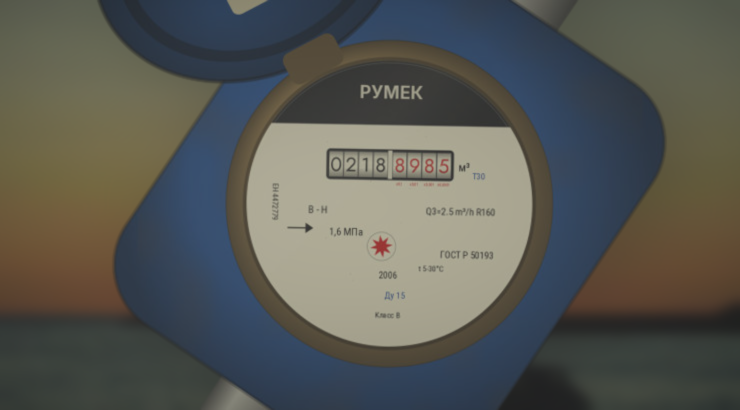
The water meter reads 218.8985 m³
